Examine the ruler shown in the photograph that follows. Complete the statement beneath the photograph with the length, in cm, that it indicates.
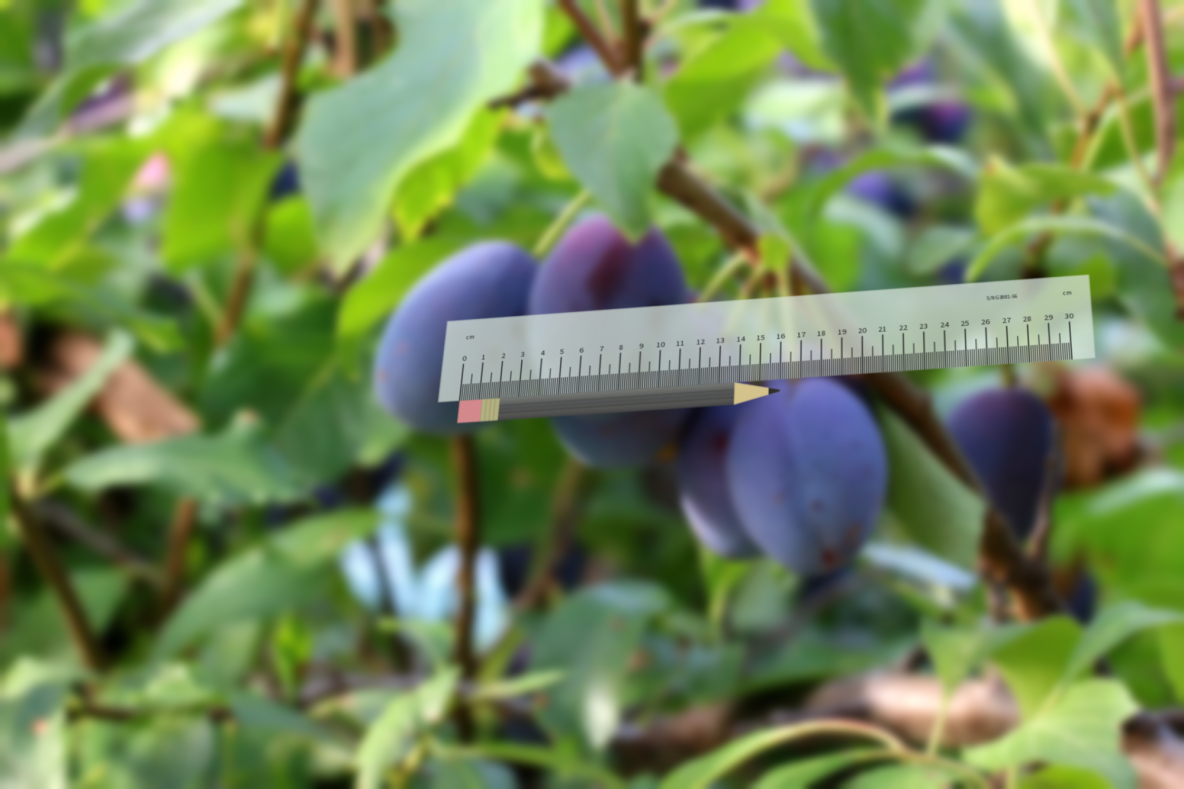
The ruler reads 16 cm
